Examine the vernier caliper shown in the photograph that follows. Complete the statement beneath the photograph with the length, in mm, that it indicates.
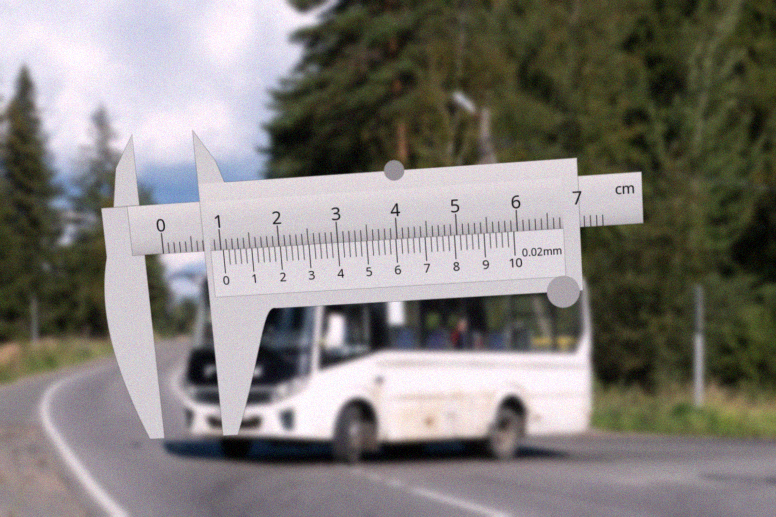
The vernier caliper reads 10.4 mm
